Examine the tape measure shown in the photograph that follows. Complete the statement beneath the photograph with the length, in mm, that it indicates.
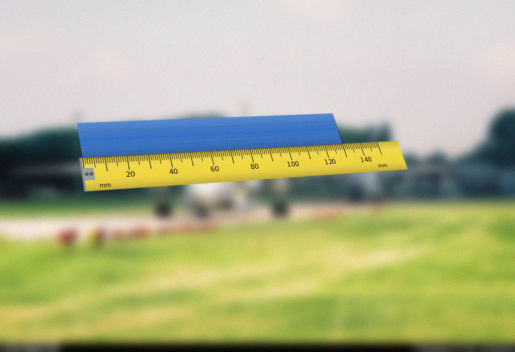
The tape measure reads 130 mm
